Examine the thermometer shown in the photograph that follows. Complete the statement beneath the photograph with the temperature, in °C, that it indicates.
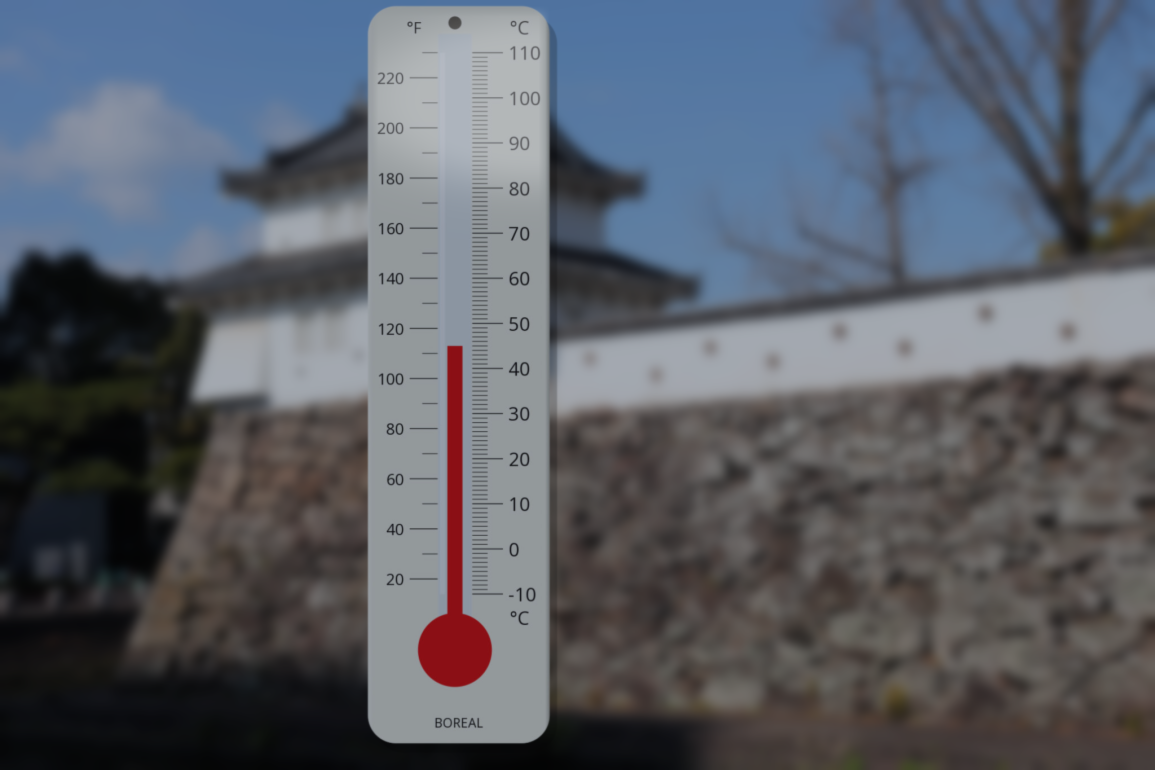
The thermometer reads 45 °C
